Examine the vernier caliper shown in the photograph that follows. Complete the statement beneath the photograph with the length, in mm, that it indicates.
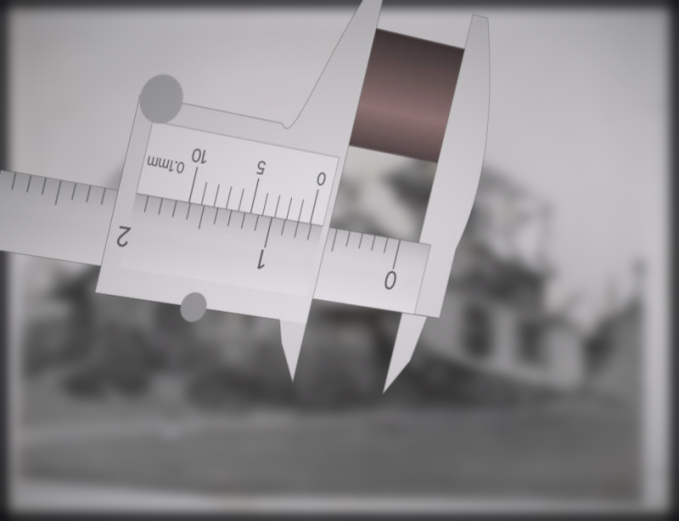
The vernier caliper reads 7.1 mm
